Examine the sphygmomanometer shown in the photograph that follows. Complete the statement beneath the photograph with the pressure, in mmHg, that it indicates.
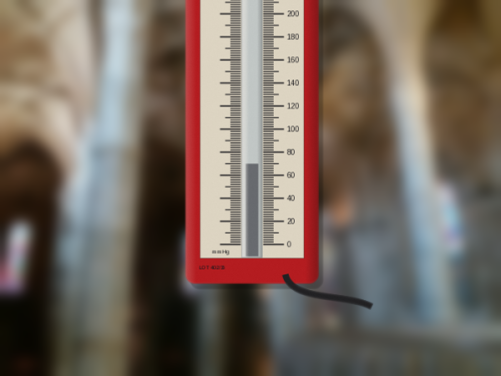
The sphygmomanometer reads 70 mmHg
